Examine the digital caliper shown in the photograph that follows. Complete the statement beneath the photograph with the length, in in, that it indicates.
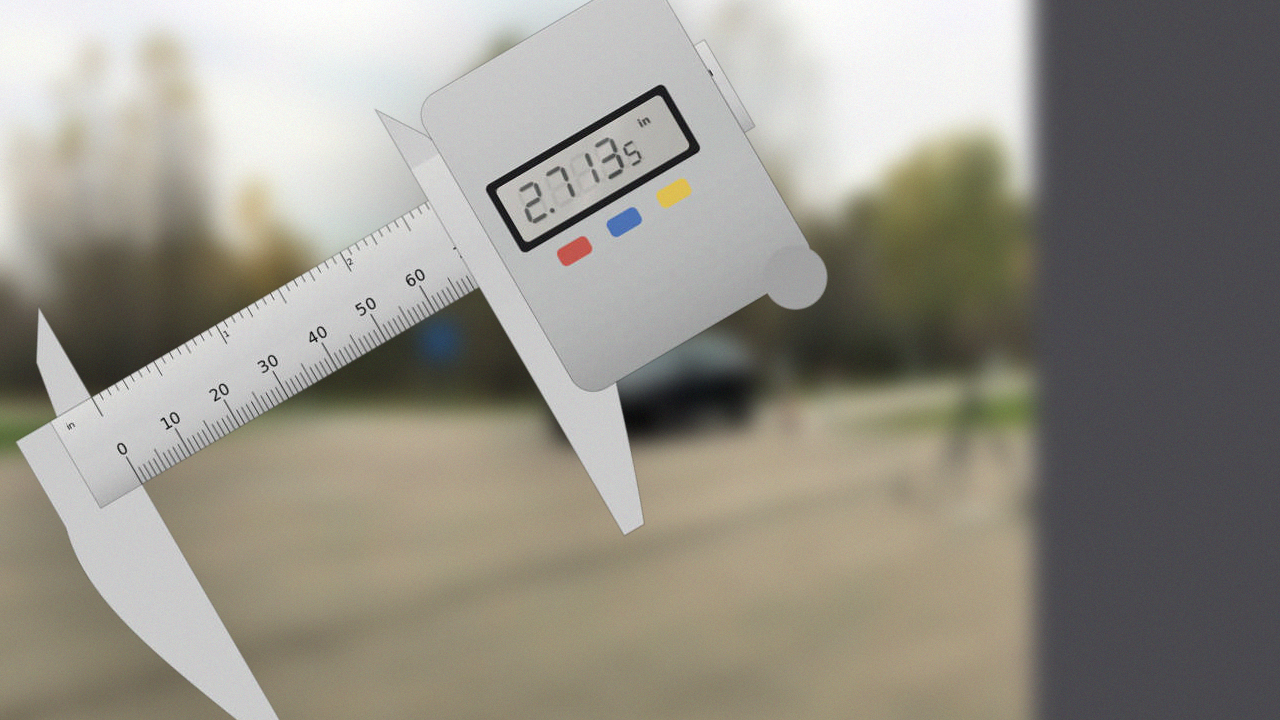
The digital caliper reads 2.7135 in
